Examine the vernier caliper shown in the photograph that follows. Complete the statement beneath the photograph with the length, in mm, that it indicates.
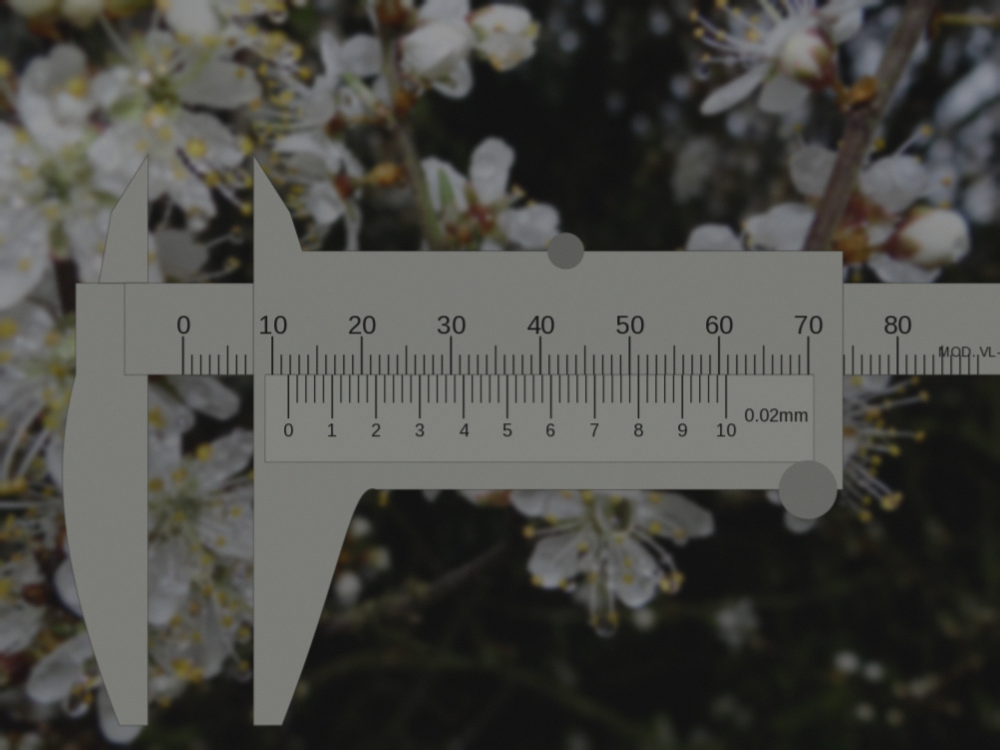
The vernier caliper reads 11.8 mm
